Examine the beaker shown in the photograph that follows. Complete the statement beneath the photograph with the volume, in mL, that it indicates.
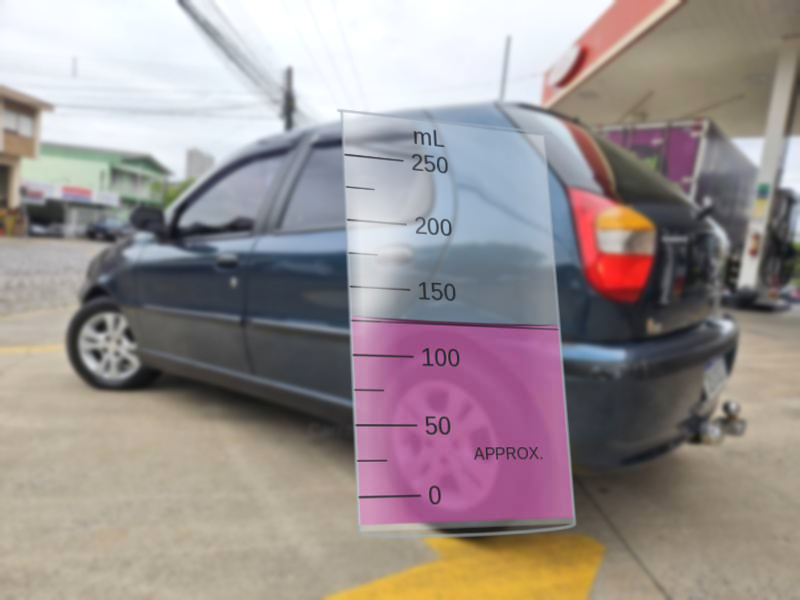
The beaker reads 125 mL
